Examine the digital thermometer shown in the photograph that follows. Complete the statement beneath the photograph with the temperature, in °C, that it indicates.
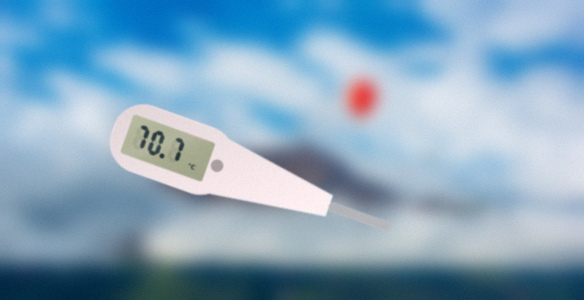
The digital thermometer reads 70.7 °C
